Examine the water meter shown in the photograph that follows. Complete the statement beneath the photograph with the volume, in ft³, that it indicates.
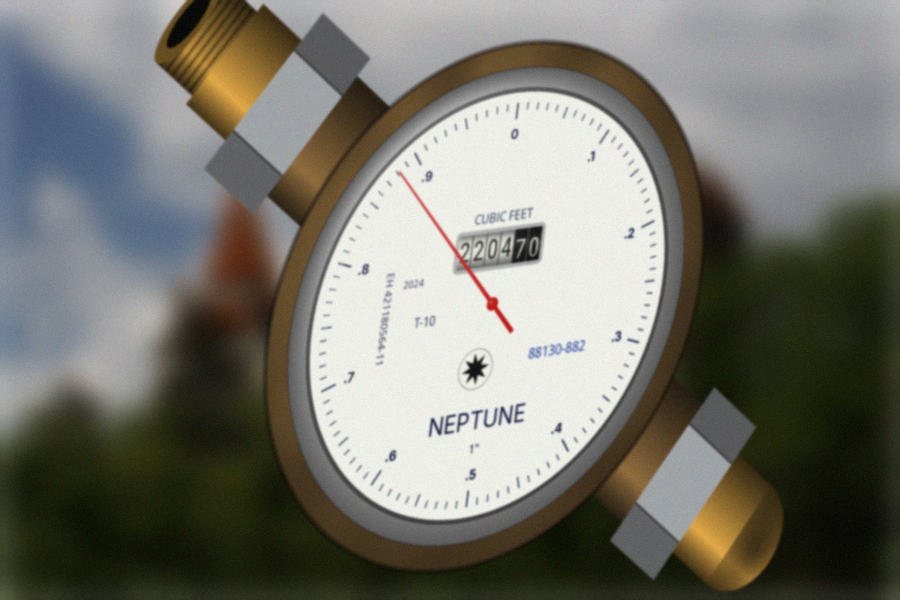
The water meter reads 220469.88 ft³
